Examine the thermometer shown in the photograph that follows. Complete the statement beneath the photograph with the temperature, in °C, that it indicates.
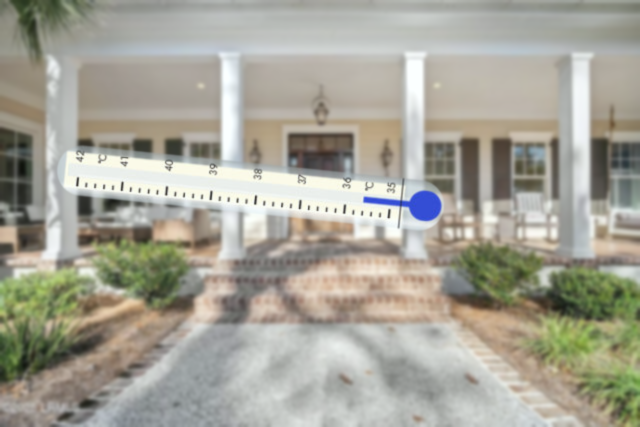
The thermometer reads 35.6 °C
